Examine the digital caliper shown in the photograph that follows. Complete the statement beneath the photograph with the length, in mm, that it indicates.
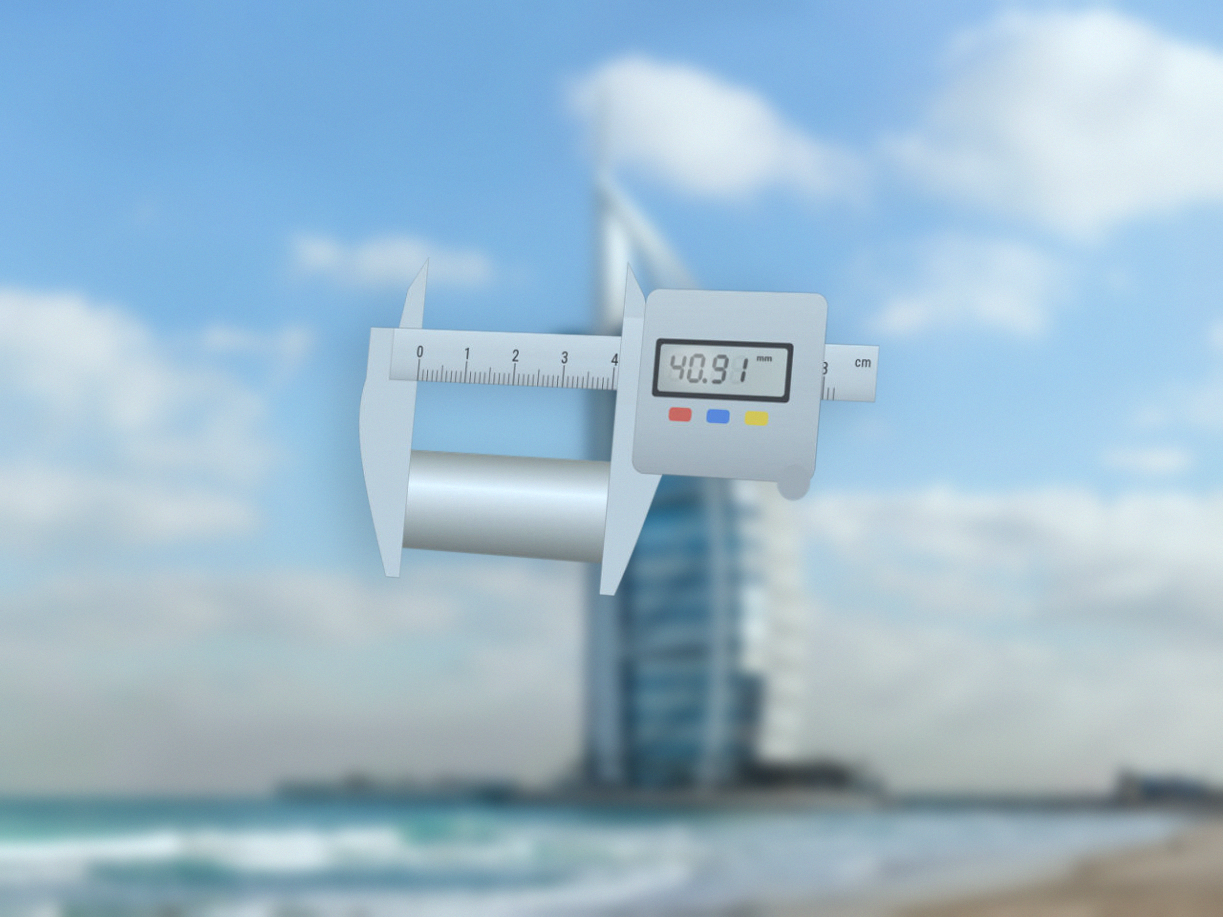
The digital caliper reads 40.91 mm
